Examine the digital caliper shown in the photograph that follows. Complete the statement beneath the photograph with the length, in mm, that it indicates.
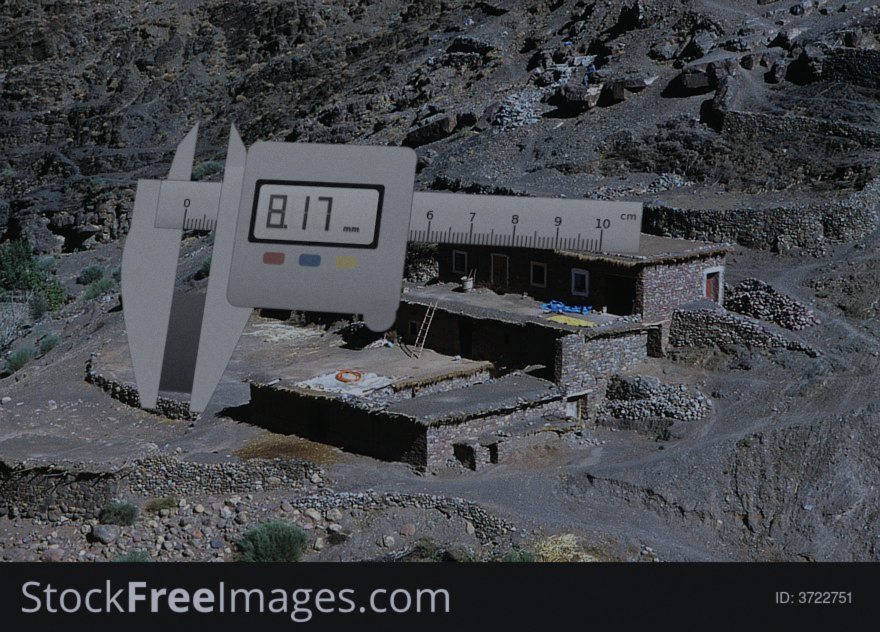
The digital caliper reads 8.17 mm
